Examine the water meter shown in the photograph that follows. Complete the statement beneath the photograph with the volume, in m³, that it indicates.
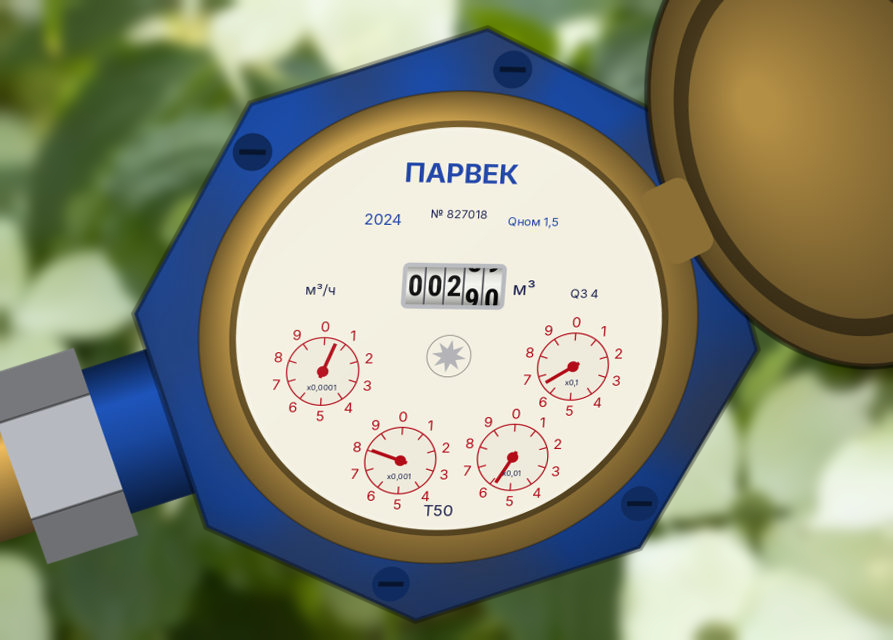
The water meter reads 289.6580 m³
